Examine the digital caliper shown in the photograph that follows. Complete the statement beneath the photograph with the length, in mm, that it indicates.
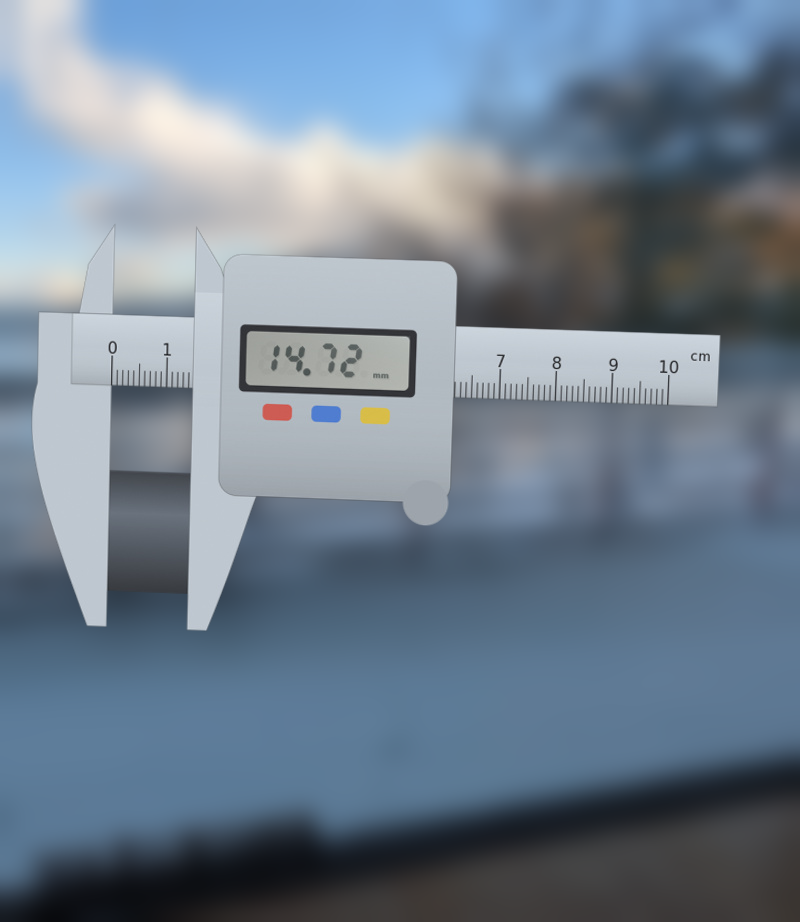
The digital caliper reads 14.72 mm
